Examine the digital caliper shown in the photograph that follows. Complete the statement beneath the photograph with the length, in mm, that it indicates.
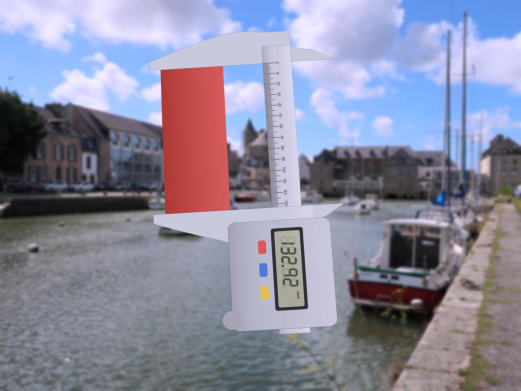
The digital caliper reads 132.92 mm
